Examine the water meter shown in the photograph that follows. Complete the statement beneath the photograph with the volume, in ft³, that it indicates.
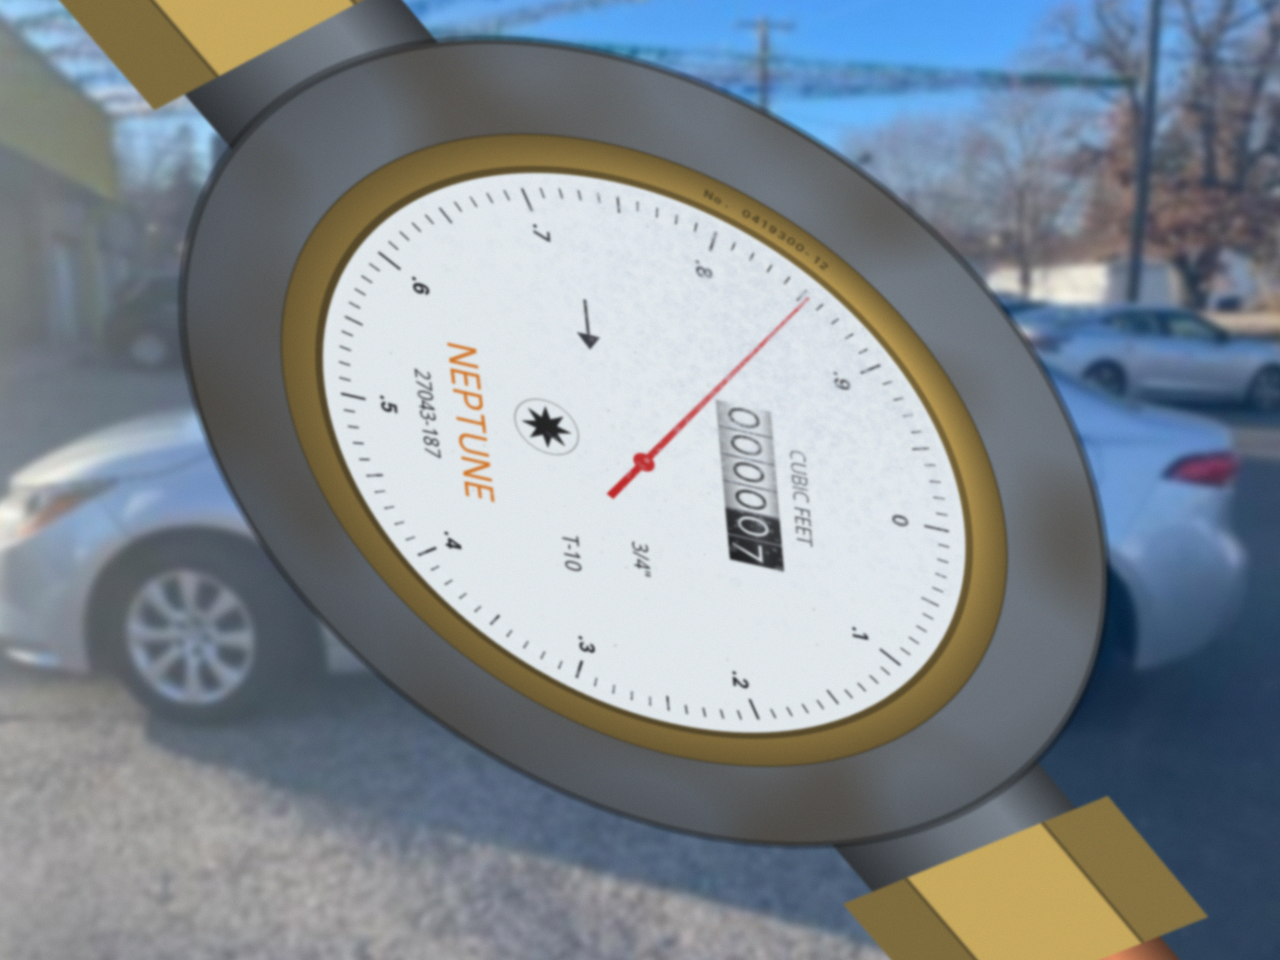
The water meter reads 6.85 ft³
